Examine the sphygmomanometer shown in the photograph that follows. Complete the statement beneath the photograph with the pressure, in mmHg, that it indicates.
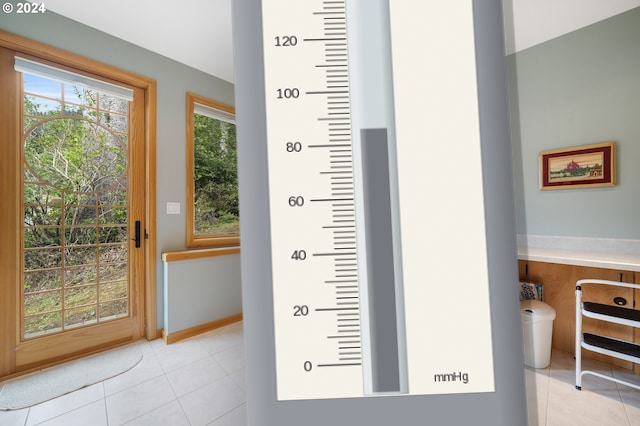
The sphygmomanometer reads 86 mmHg
